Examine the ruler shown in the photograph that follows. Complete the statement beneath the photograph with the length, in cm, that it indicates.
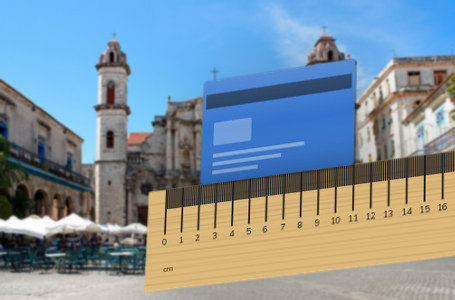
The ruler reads 9 cm
